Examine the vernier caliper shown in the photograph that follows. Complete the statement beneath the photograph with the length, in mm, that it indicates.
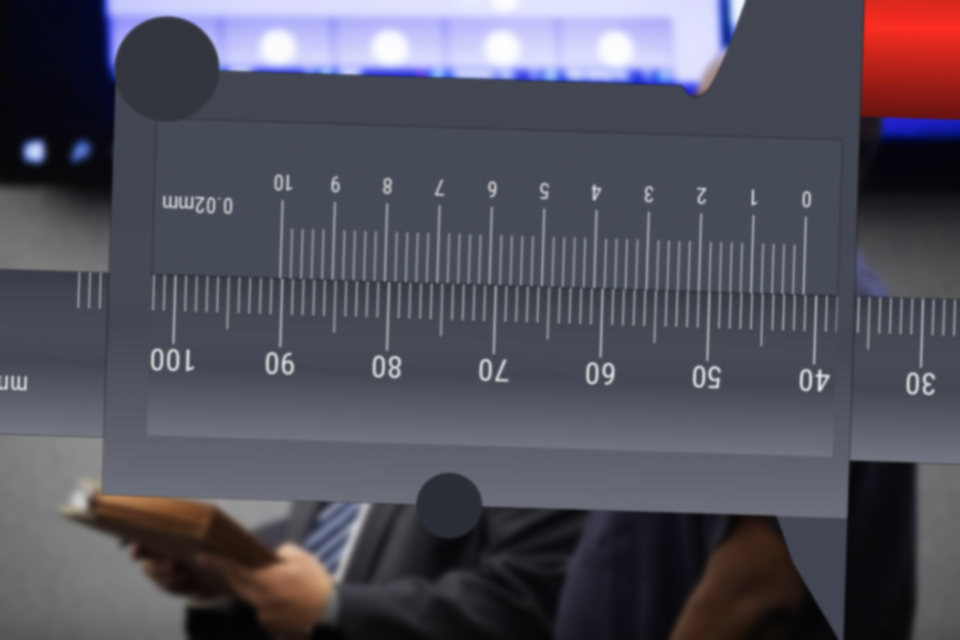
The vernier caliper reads 41.2 mm
